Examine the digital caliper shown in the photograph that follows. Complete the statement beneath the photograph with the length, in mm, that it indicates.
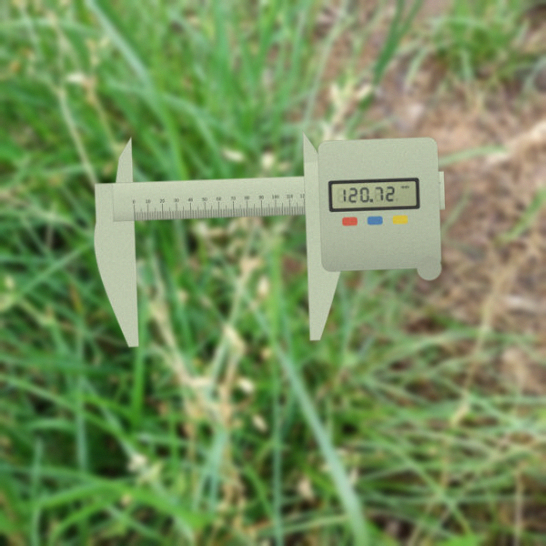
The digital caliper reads 120.72 mm
